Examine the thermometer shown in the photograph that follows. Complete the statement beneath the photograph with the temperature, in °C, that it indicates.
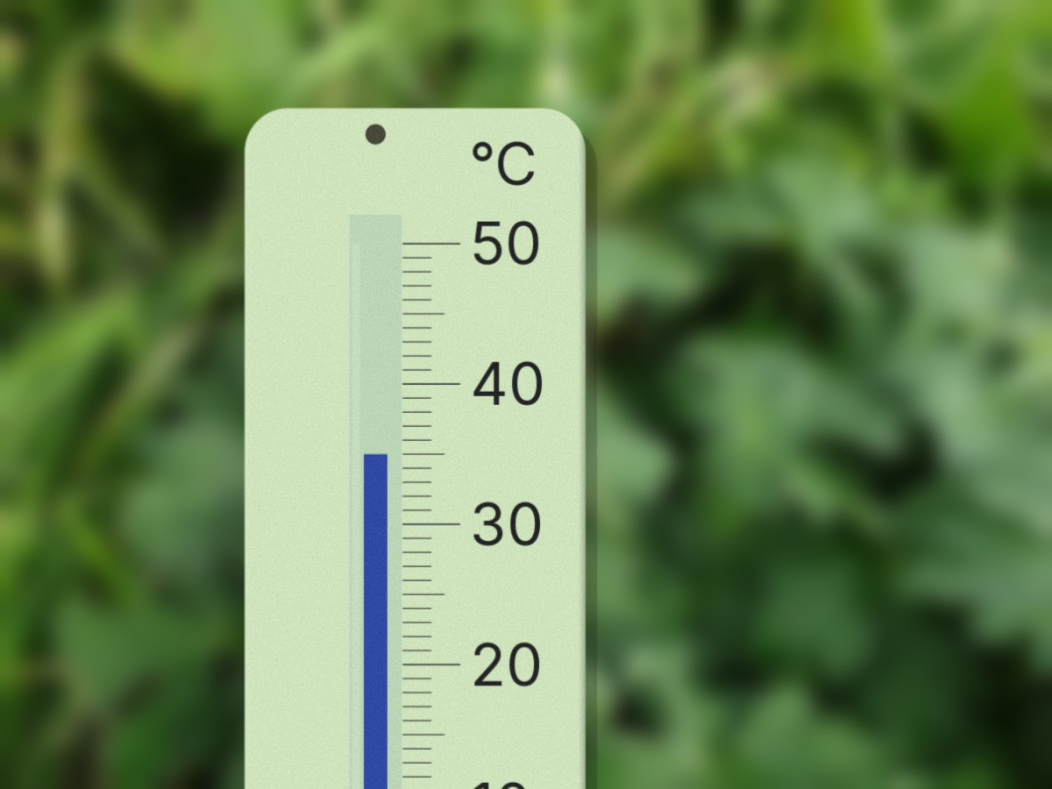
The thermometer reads 35 °C
